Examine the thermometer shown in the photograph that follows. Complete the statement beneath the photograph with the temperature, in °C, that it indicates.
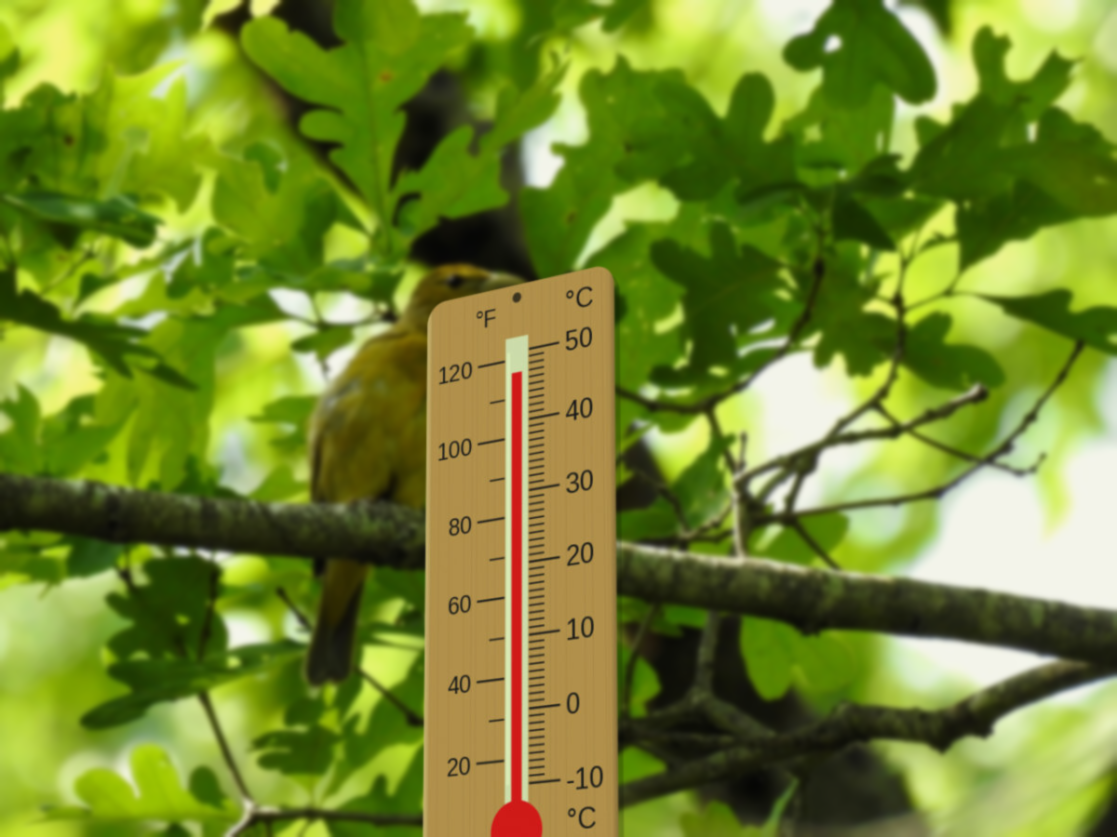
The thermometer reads 47 °C
